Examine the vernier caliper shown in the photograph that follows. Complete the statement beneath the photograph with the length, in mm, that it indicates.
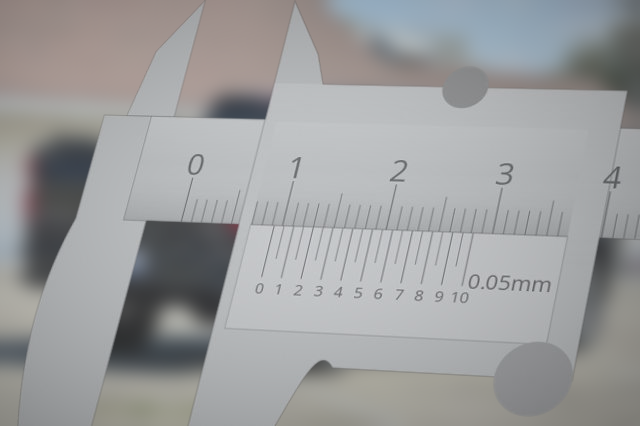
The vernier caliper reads 9.2 mm
